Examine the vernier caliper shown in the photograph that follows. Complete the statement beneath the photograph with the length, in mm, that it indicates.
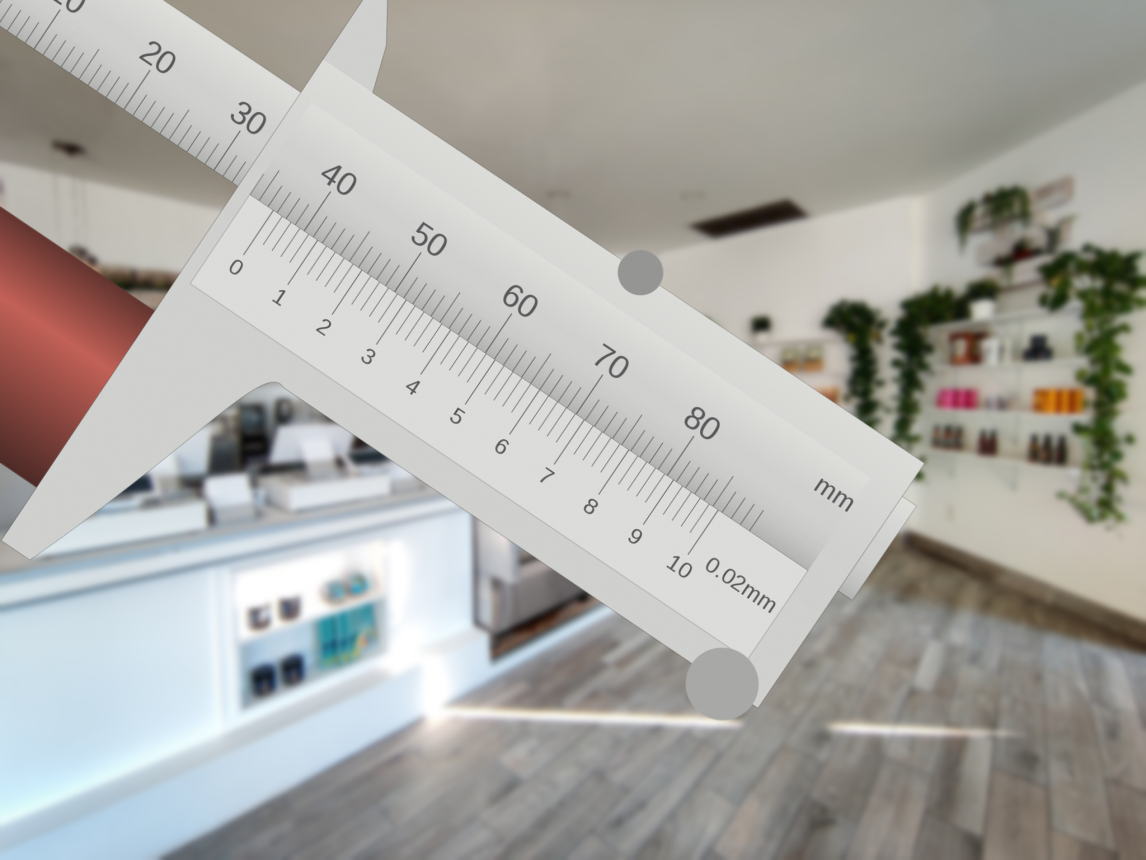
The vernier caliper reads 36.6 mm
